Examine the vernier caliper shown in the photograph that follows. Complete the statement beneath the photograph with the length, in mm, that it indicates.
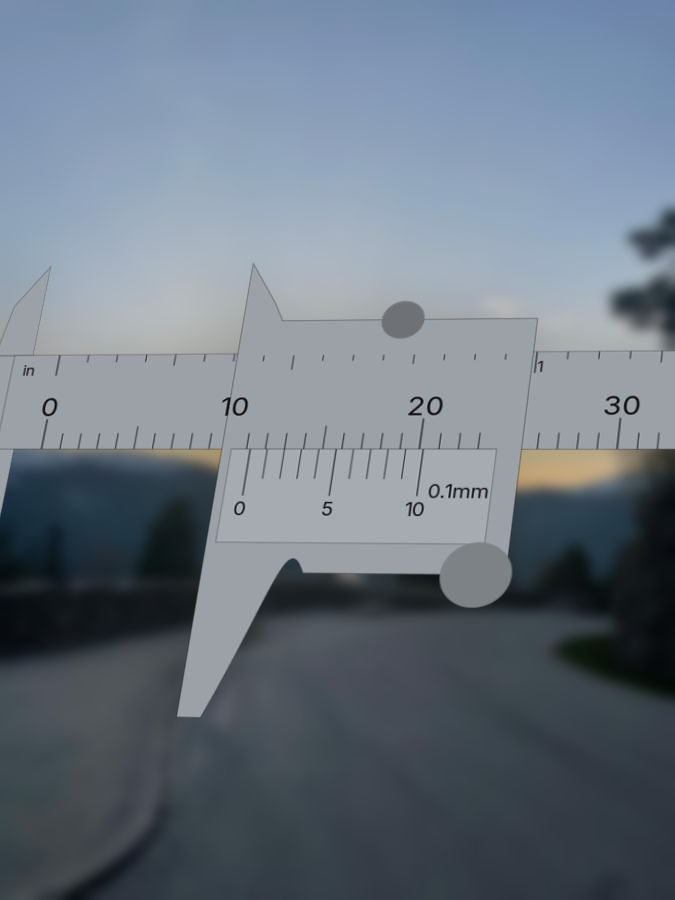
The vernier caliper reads 11.2 mm
